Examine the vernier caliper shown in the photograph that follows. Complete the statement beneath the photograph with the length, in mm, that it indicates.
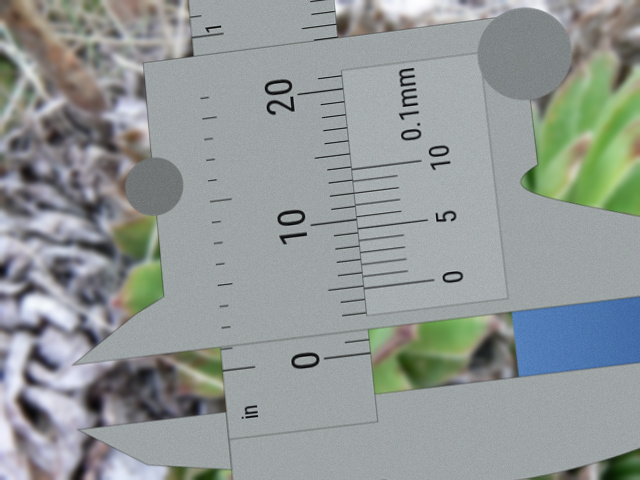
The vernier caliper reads 4.8 mm
